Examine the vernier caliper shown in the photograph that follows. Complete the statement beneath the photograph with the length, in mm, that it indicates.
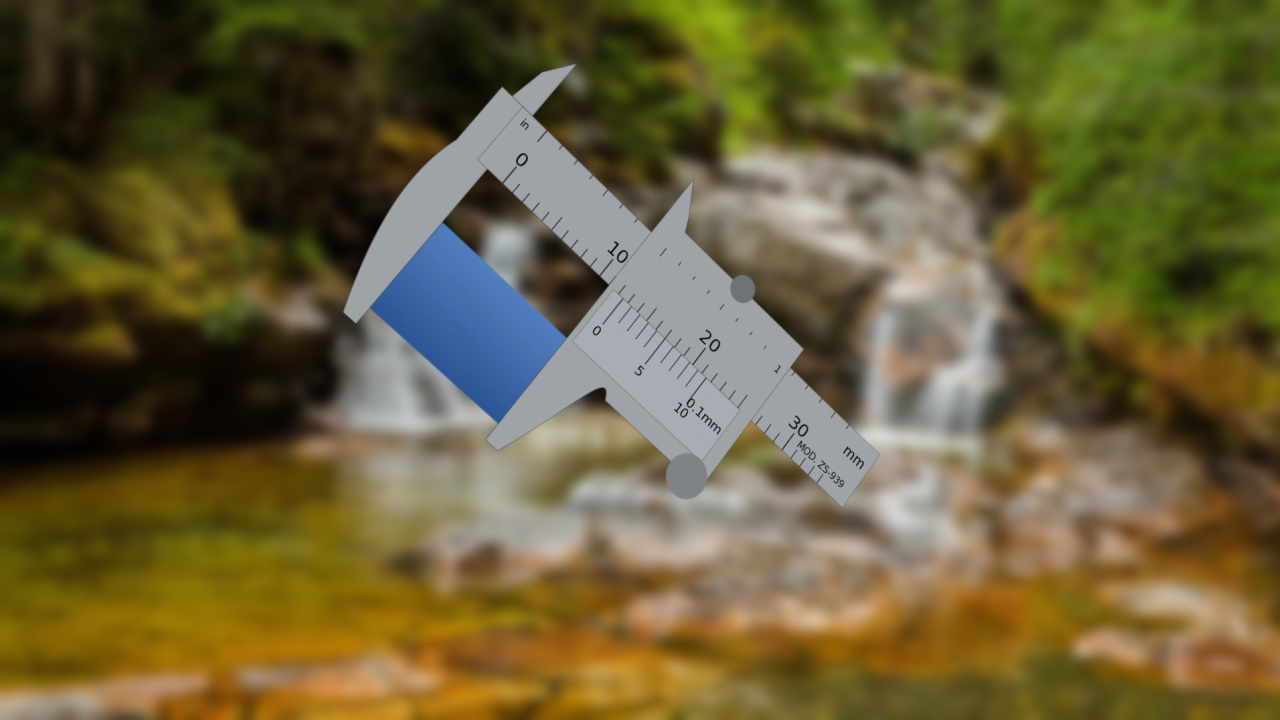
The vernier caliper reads 12.5 mm
